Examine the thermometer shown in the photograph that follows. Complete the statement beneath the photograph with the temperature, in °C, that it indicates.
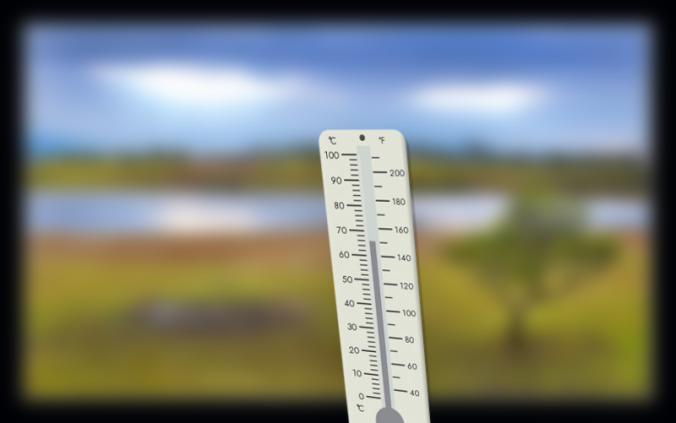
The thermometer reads 66 °C
